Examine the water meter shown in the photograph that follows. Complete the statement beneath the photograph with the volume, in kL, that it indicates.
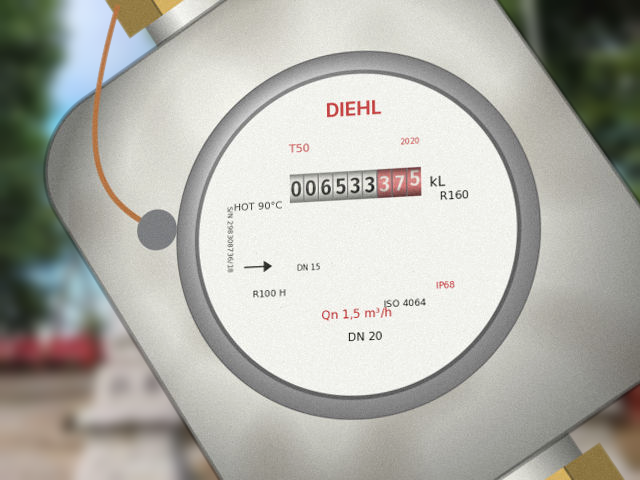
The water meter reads 6533.375 kL
